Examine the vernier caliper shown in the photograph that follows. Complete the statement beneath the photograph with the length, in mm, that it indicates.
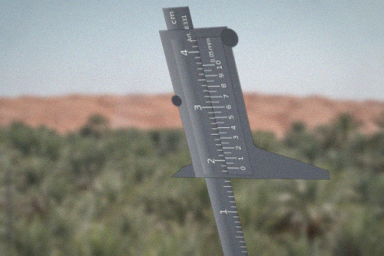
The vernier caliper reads 18.6 mm
